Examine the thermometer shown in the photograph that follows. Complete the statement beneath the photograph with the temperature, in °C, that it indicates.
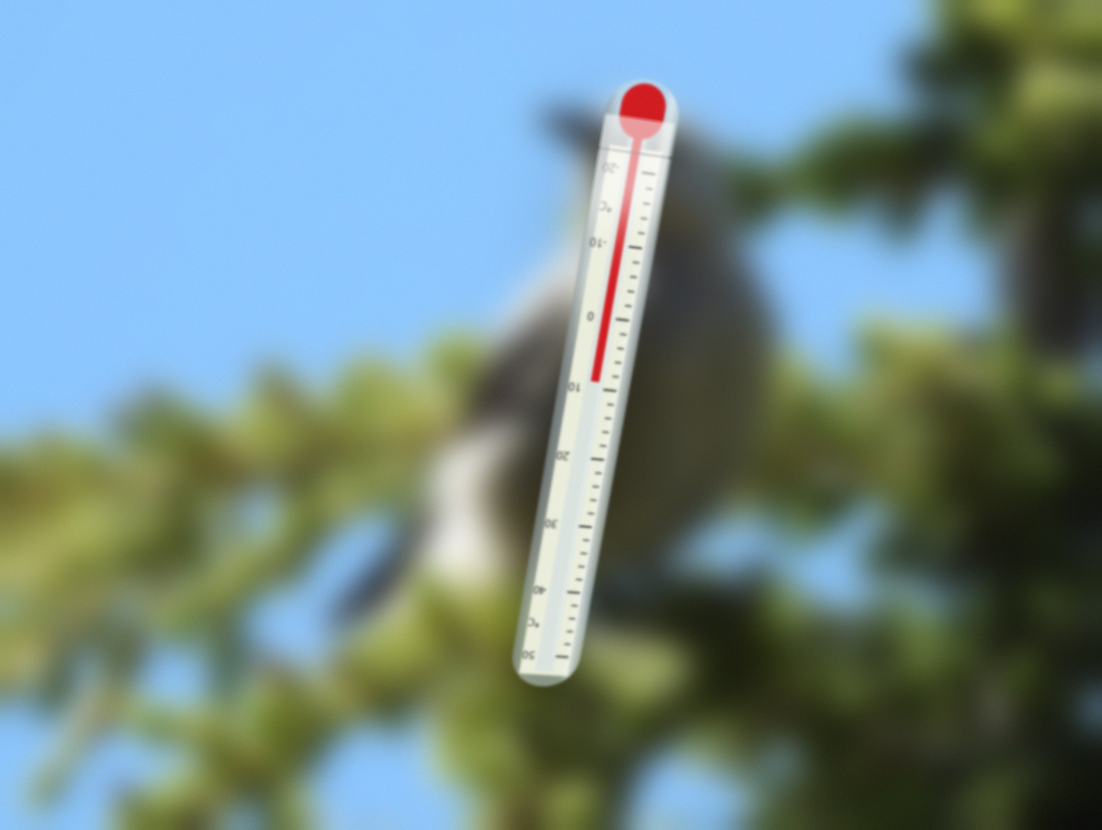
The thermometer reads 9 °C
